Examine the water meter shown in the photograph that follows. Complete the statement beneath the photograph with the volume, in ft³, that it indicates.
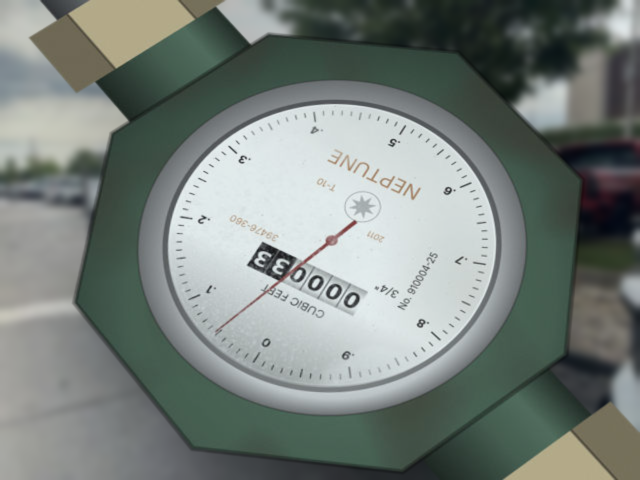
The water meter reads 33.05 ft³
